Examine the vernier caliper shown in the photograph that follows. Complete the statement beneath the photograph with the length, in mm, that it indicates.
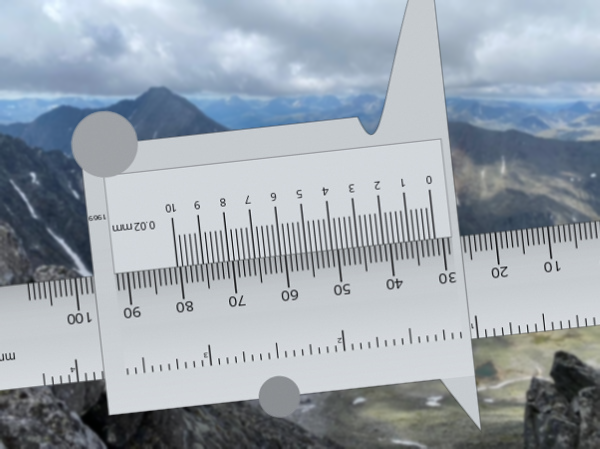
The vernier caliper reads 31.5 mm
